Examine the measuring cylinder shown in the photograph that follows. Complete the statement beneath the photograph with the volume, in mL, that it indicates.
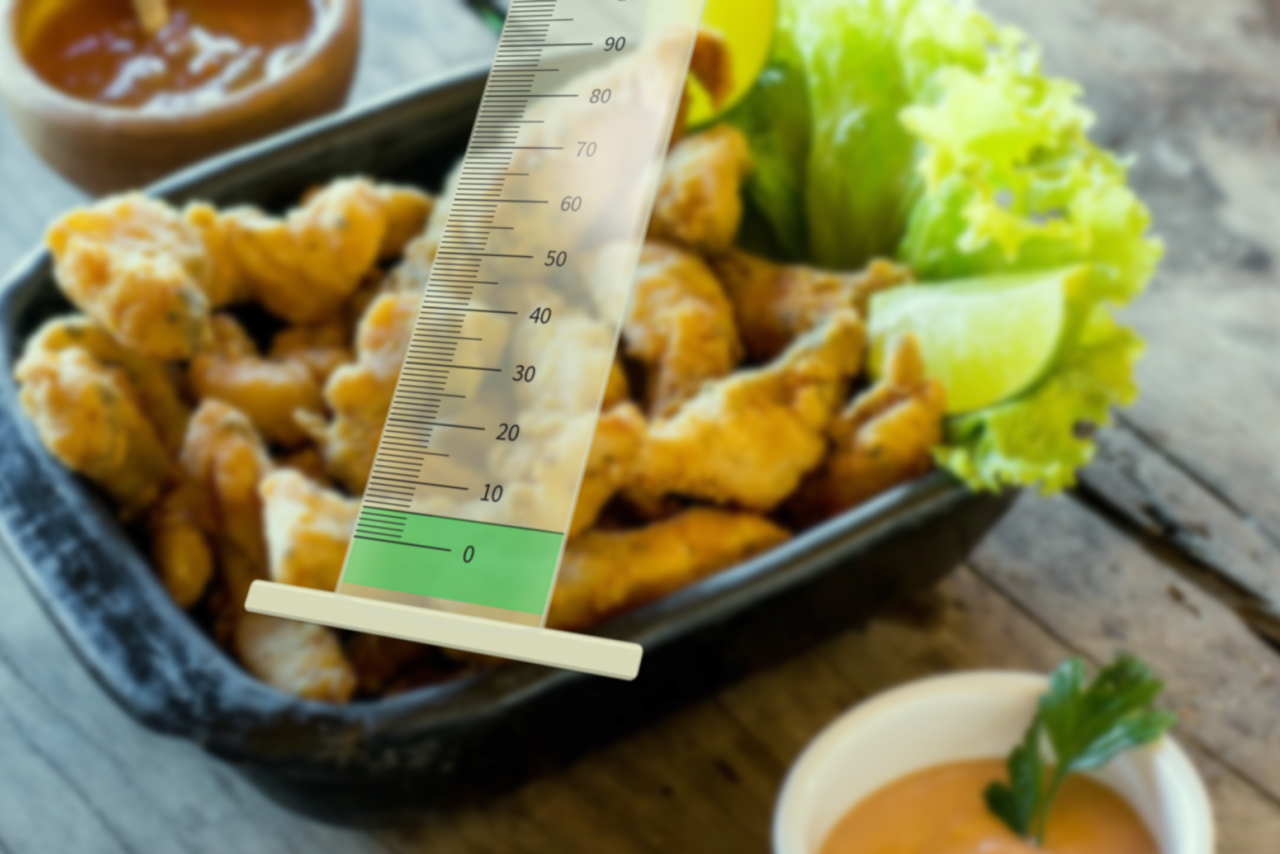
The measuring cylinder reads 5 mL
